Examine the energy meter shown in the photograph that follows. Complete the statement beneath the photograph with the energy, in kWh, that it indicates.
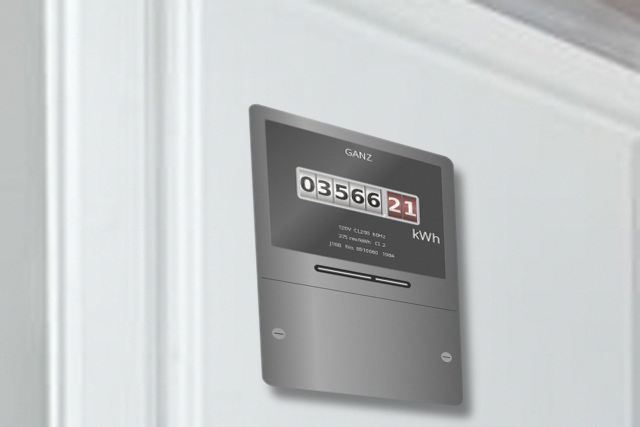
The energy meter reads 3566.21 kWh
